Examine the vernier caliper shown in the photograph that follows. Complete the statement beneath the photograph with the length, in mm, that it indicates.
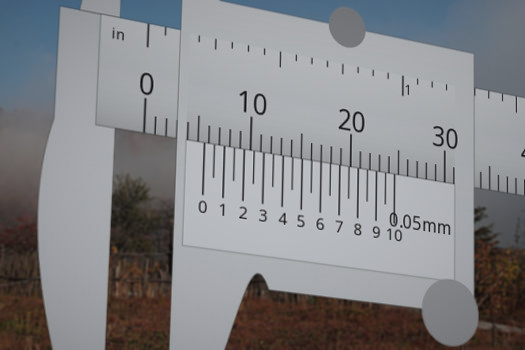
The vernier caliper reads 5.6 mm
